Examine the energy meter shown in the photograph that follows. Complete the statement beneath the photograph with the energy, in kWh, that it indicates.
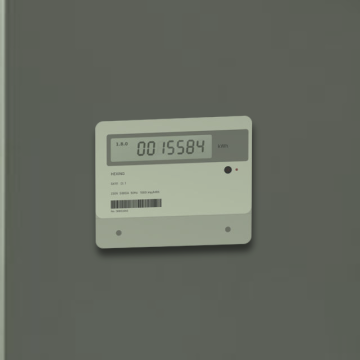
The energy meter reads 15584 kWh
